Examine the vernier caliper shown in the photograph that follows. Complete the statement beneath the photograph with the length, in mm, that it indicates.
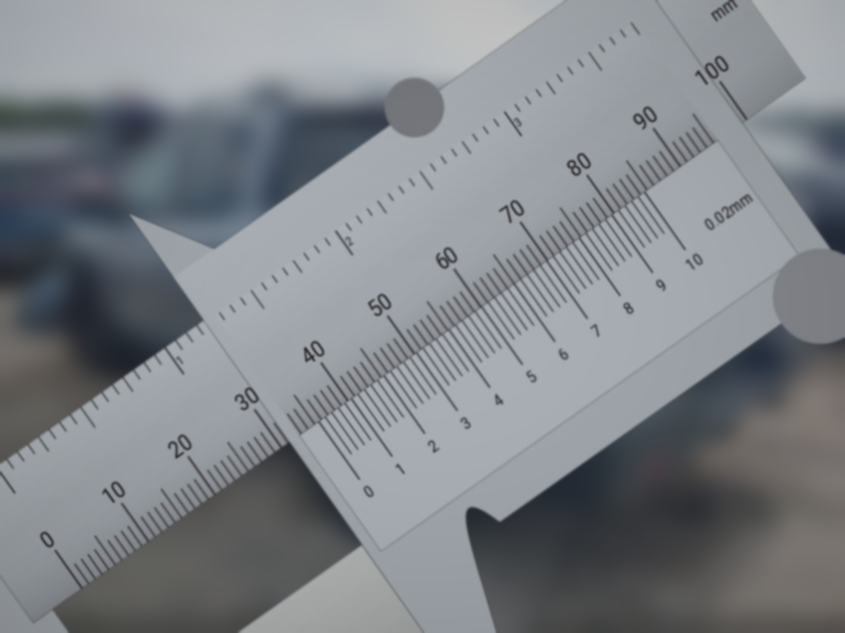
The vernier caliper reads 35.6 mm
